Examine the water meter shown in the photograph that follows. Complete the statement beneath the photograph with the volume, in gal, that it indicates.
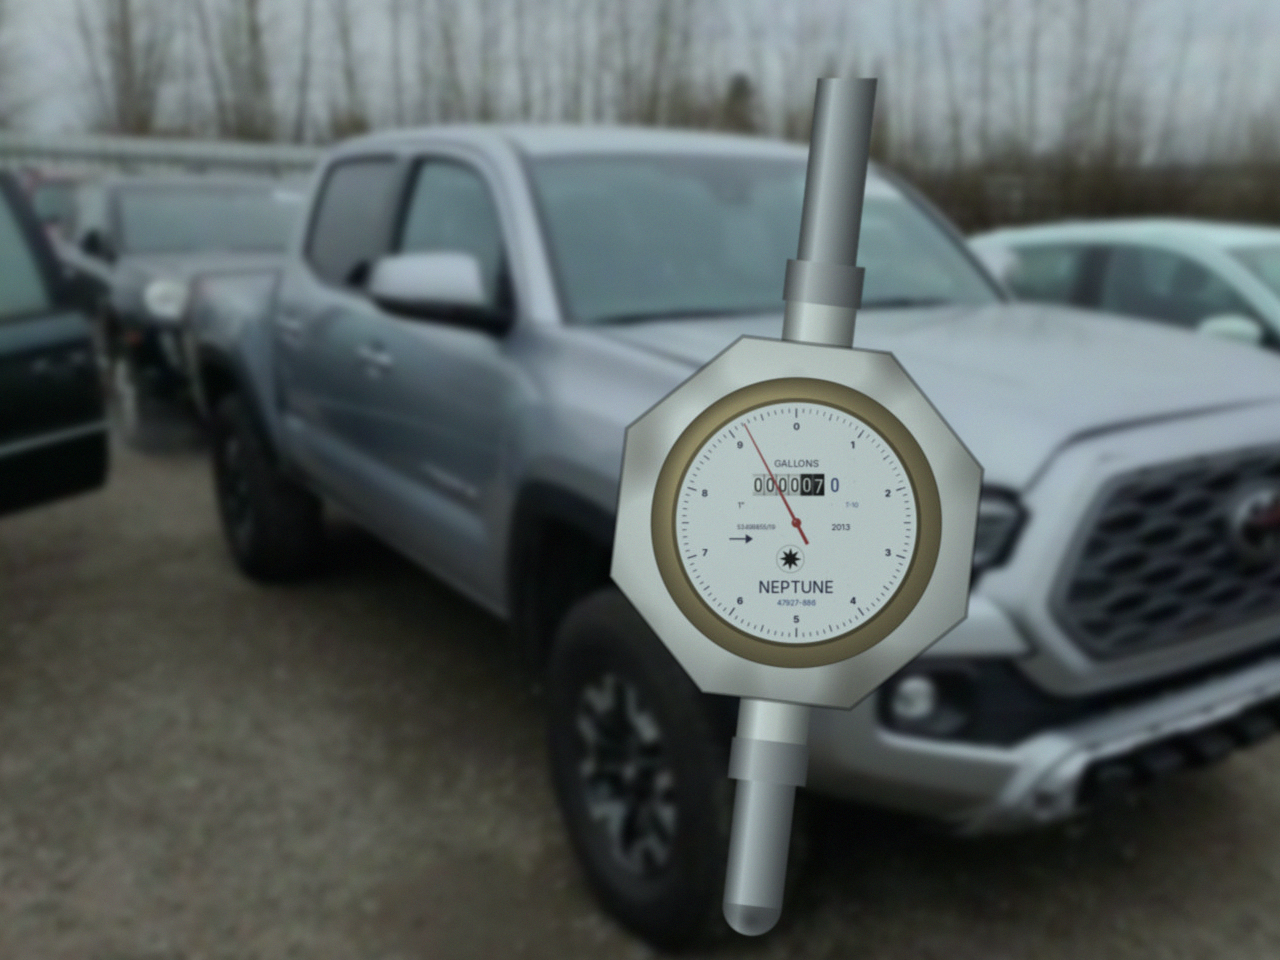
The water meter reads 69.2 gal
